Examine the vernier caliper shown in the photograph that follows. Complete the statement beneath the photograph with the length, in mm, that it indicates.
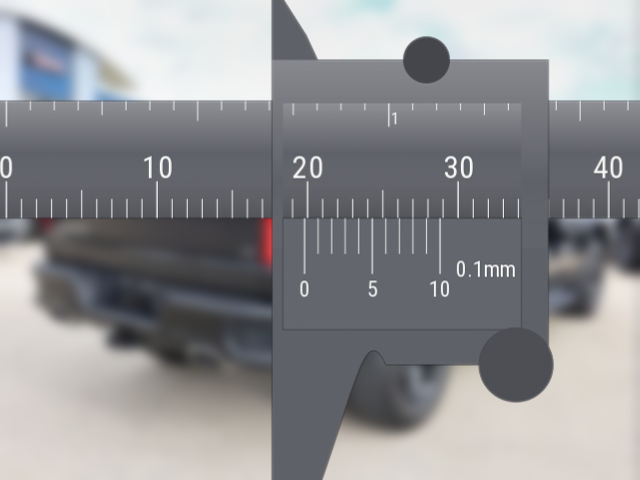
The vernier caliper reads 19.8 mm
